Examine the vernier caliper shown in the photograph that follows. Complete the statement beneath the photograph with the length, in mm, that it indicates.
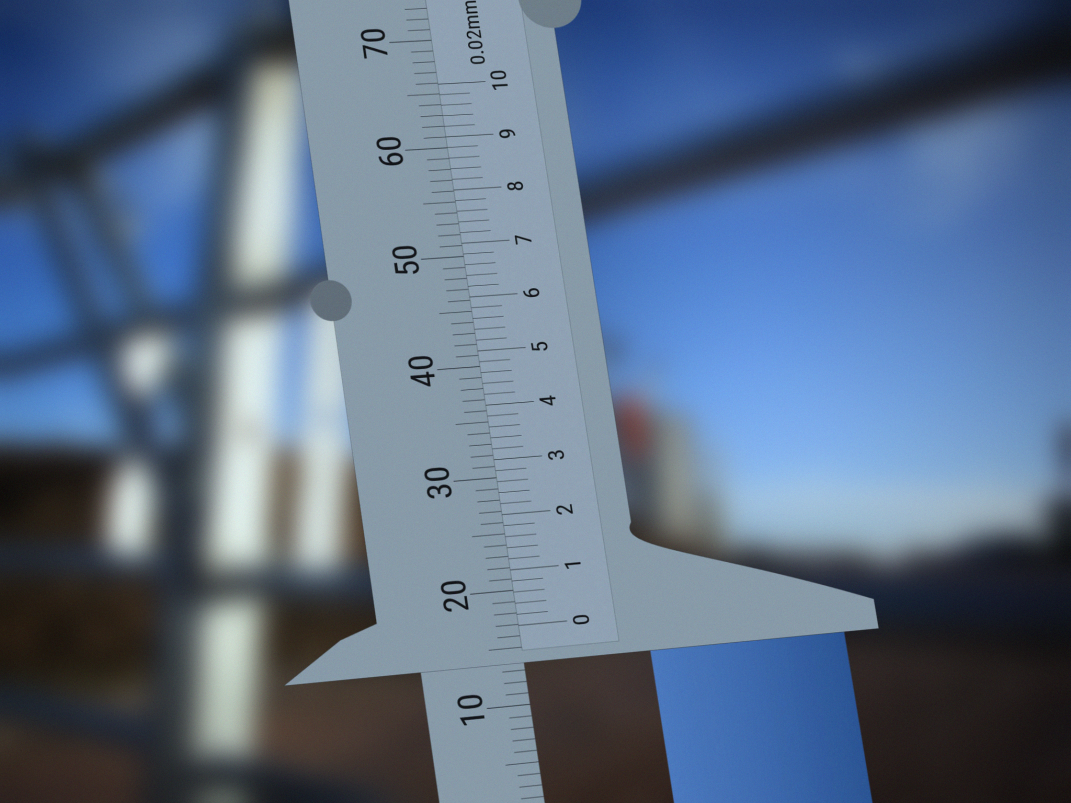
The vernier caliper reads 16.9 mm
